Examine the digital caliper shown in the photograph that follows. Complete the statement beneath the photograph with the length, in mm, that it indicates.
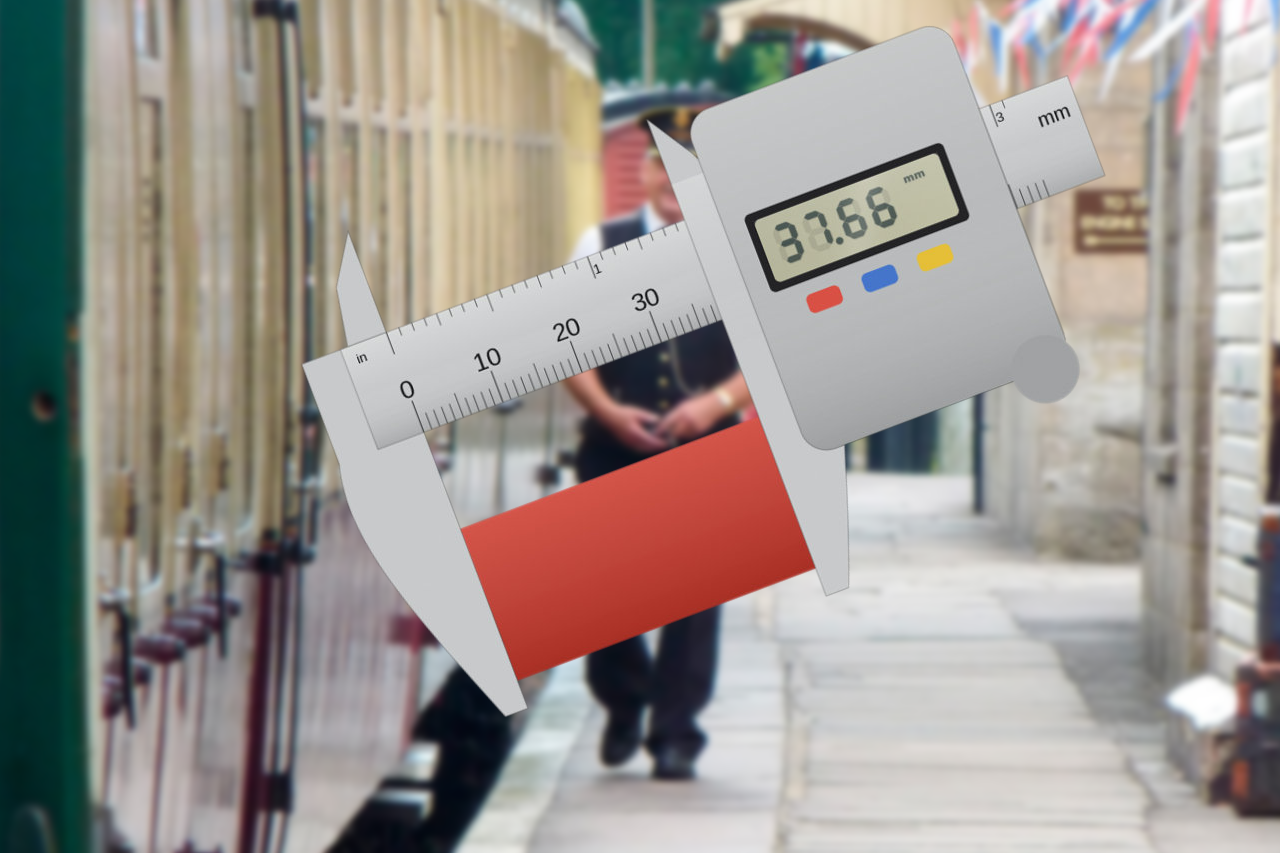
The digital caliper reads 37.66 mm
